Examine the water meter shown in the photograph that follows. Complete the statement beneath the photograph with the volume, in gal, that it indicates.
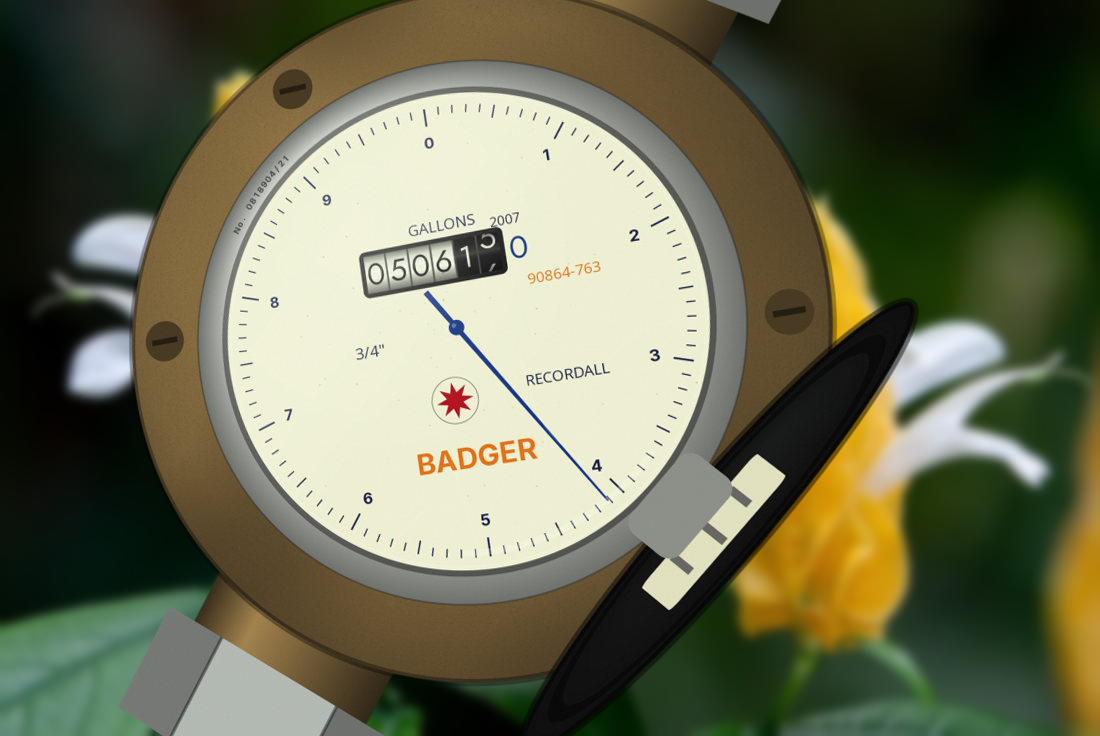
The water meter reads 506154.1 gal
